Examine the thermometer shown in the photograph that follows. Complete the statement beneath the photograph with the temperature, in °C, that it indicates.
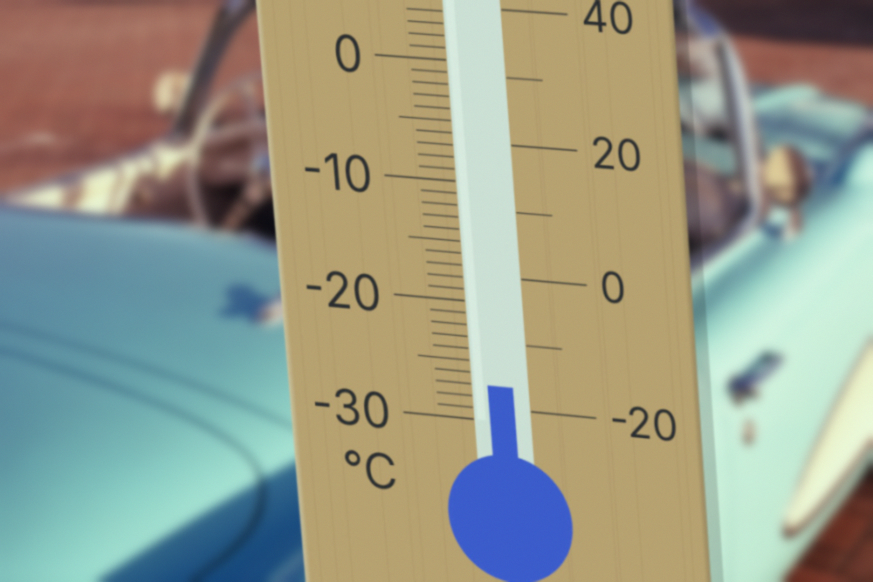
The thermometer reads -27 °C
